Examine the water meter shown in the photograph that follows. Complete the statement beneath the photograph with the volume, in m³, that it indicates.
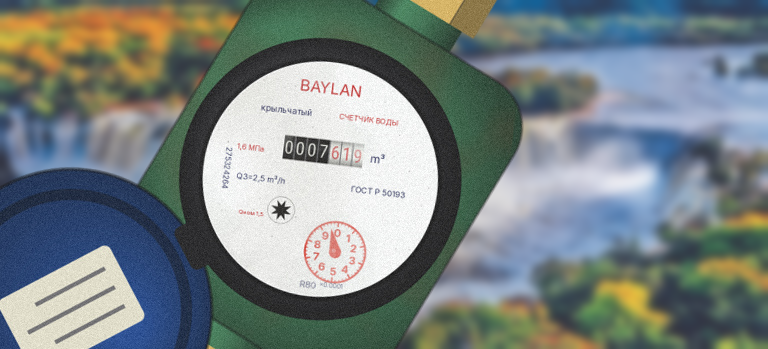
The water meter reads 7.6189 m³
